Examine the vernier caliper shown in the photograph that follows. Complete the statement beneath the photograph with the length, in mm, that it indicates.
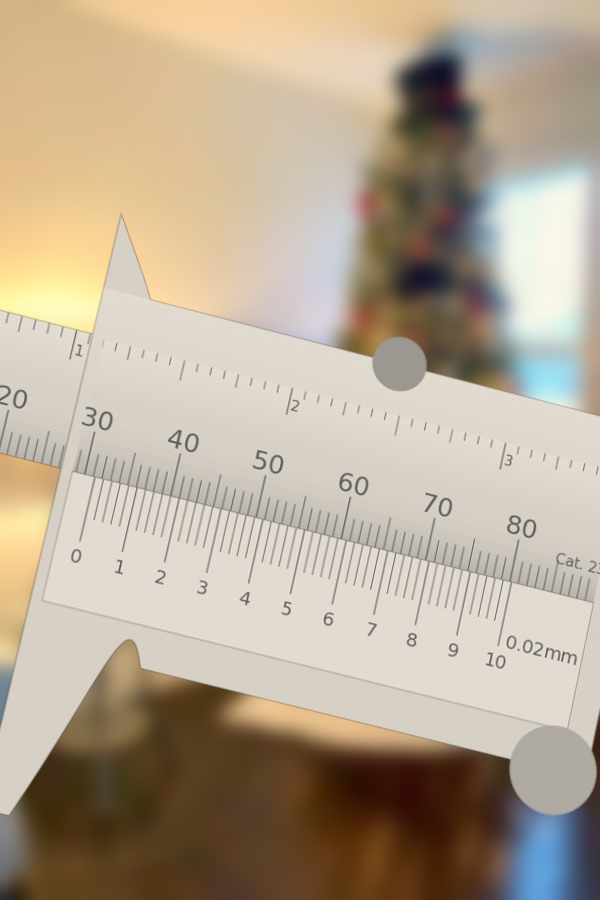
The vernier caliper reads 31.2 mm
